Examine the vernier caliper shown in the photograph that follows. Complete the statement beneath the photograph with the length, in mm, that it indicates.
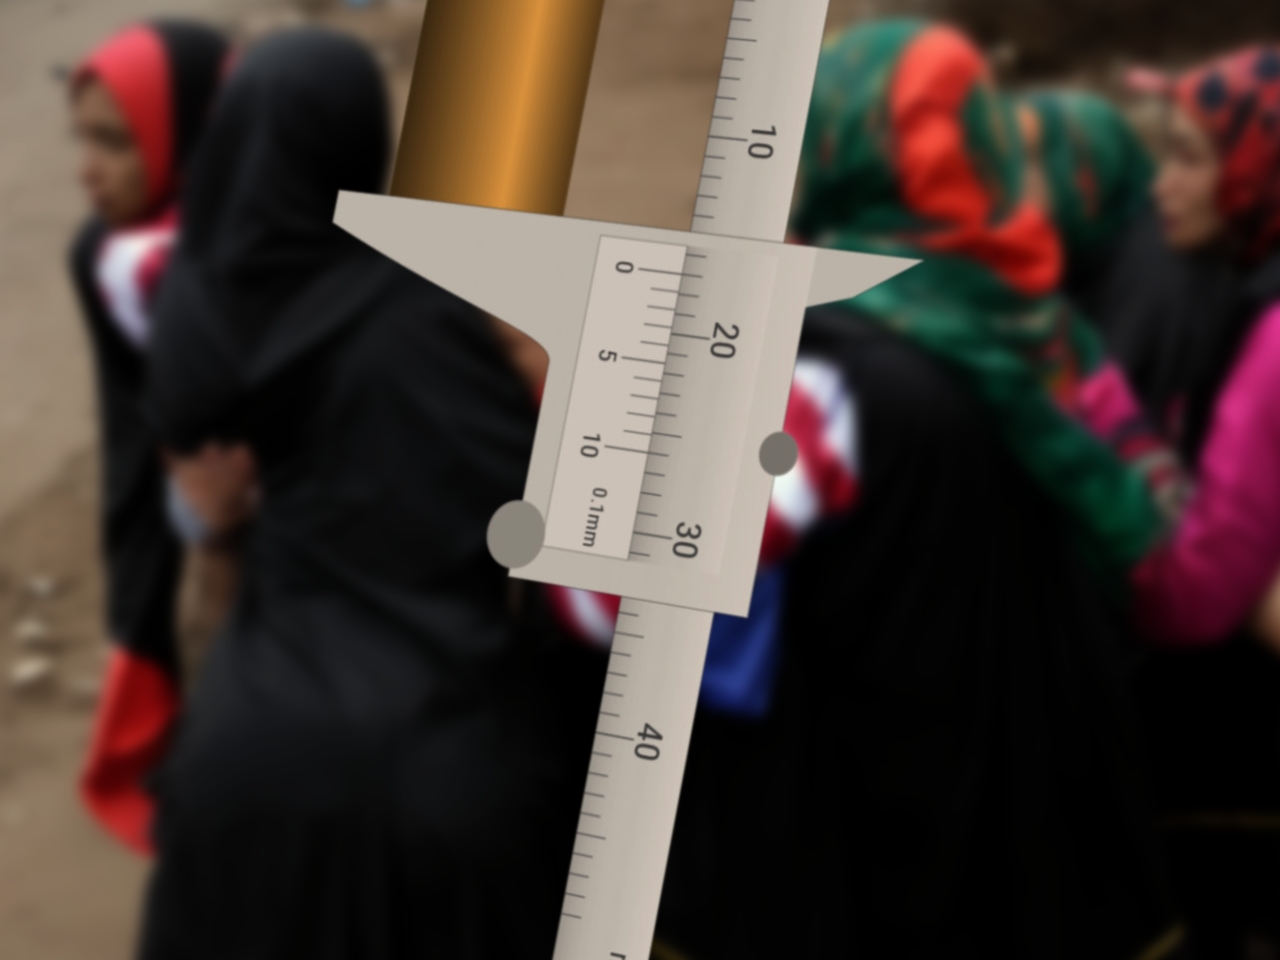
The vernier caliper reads 17.0 mm
